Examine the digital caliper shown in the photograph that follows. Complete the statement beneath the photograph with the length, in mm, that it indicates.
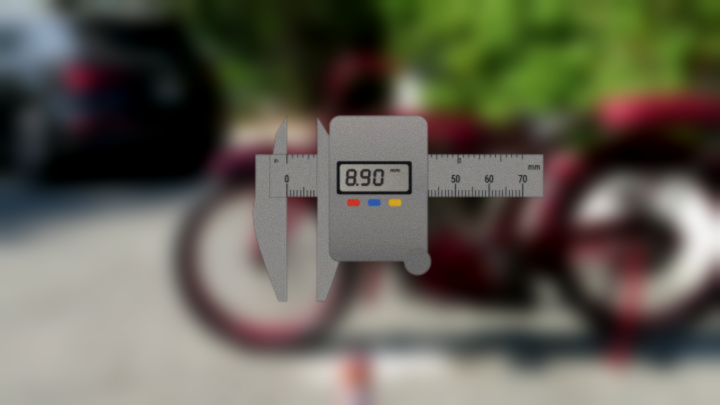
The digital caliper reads 8.90 mm
